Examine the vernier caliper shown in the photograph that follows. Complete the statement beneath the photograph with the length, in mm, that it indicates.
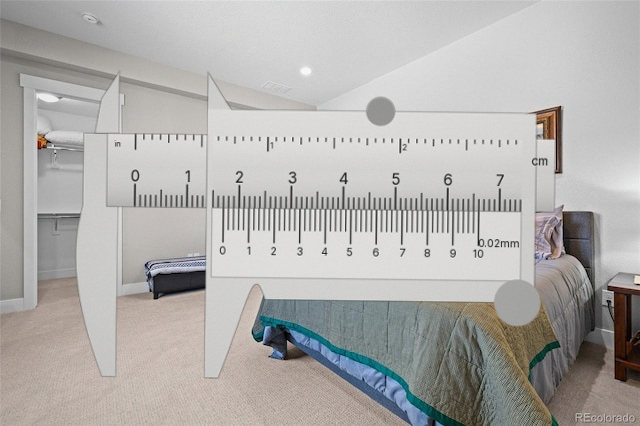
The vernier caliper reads 17.0 mm
